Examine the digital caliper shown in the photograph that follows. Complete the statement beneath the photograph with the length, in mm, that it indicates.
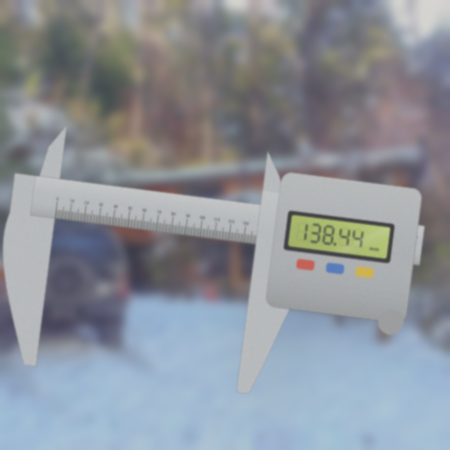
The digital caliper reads 138.44 mm
